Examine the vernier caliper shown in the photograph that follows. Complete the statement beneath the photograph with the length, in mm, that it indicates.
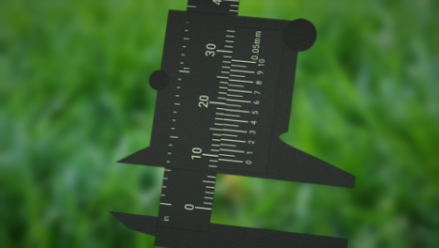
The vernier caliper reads 9.4 mm
